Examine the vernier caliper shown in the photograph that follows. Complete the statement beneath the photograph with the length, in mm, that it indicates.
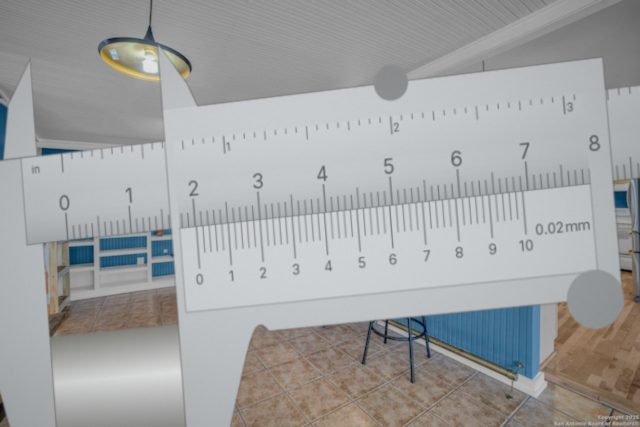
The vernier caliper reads 20.2 mm
